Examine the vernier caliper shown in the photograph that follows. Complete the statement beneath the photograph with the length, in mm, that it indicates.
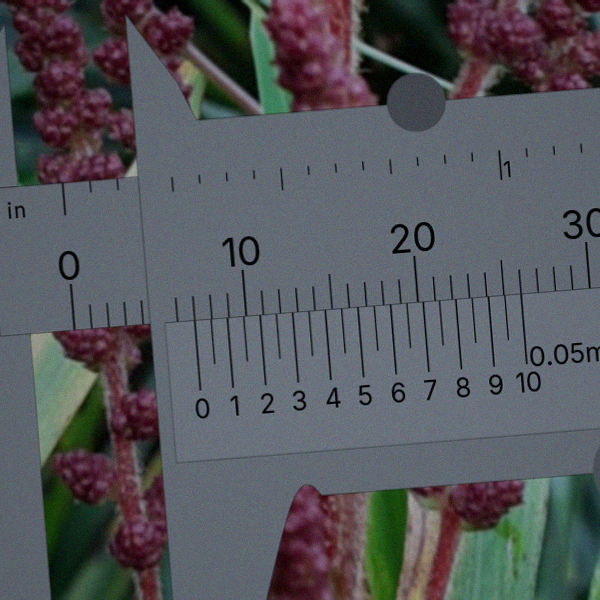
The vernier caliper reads 7.0 mm
